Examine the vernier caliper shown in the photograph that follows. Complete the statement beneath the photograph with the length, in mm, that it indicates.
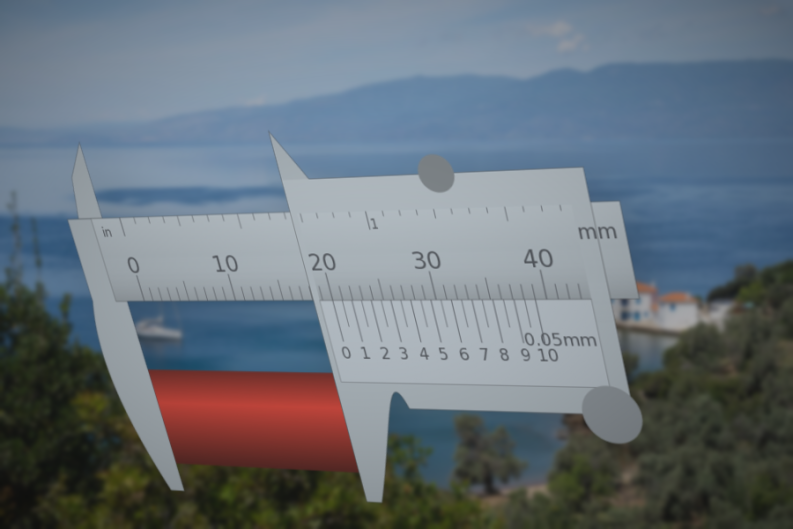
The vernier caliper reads 20.0 mm
